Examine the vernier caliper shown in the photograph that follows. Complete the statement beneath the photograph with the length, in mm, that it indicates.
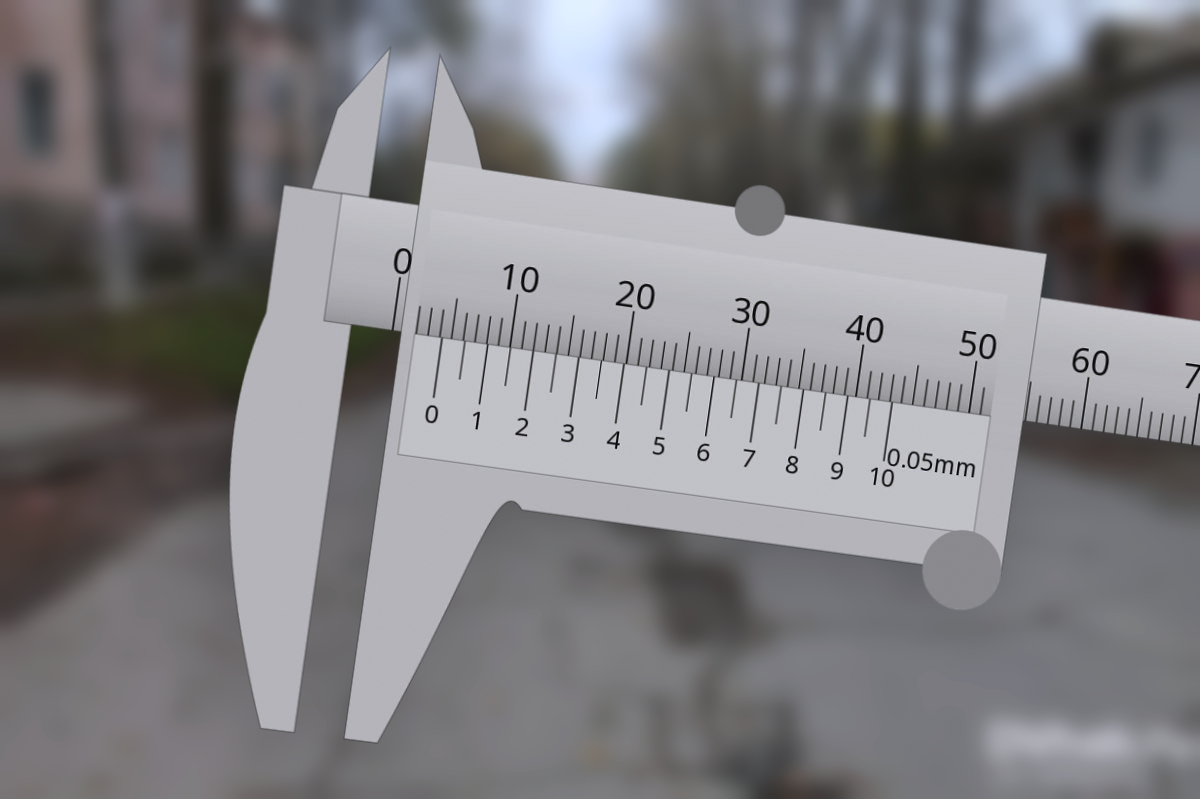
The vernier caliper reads 4.2 mm
